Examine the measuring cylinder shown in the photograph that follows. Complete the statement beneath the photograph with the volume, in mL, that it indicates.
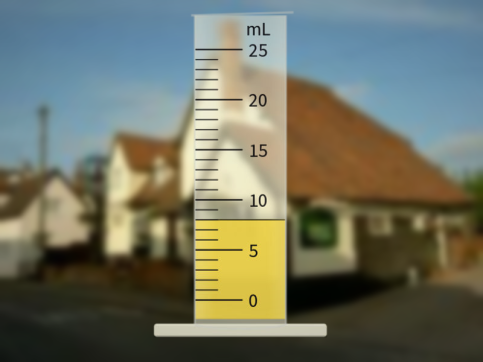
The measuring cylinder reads 8 mL
